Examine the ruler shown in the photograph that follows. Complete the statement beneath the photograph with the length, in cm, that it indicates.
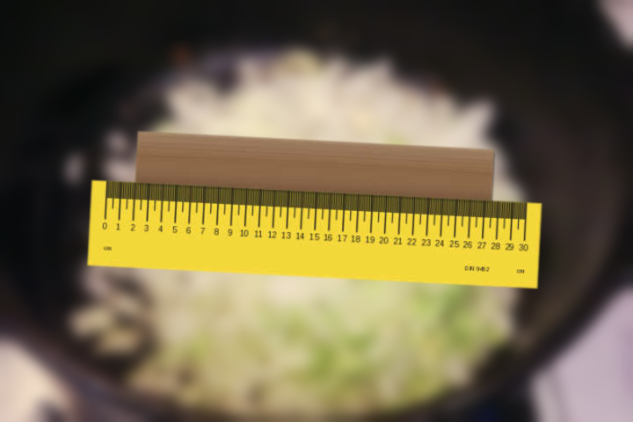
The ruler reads 25.5 cm
